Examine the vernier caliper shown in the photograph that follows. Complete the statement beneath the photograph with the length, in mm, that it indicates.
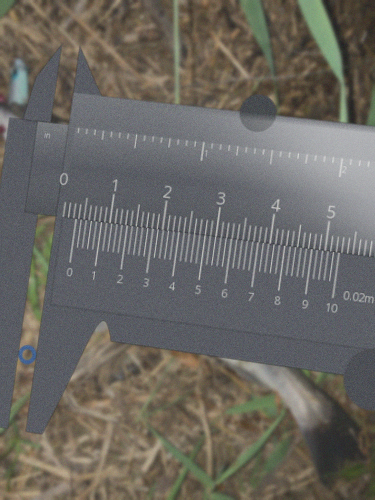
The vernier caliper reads 3.5 mm
